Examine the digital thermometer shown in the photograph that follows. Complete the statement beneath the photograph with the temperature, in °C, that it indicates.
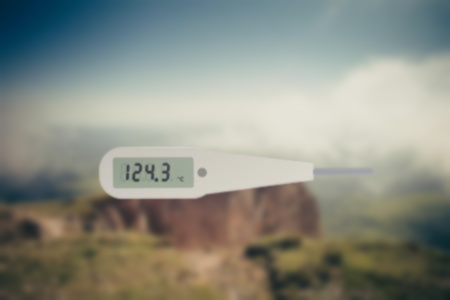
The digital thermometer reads 124.3 °C
